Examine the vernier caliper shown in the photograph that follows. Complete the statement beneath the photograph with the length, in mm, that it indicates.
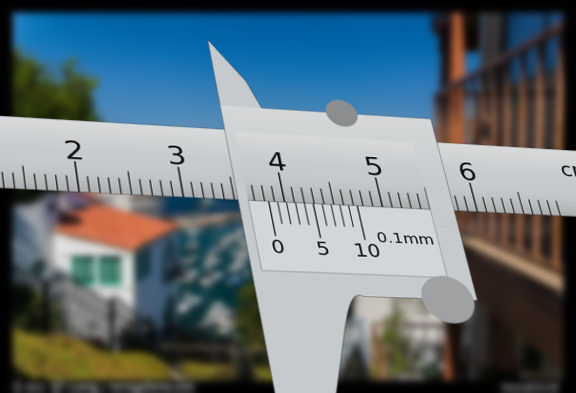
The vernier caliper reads 38.4 mm
